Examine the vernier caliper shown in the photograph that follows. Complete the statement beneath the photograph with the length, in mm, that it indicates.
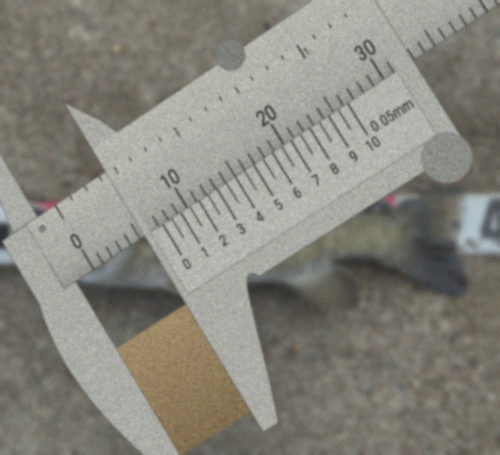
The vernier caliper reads 7.4 mm
